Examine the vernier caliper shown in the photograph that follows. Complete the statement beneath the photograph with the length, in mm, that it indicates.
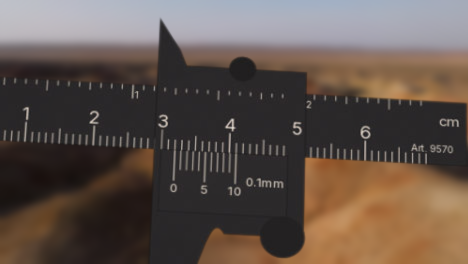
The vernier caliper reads 32.0 mm
